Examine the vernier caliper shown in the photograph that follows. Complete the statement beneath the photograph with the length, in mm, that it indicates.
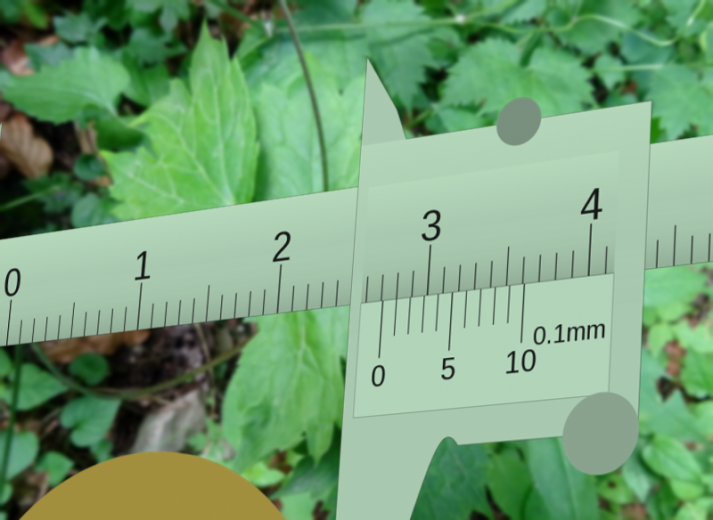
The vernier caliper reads 27.1 mm
